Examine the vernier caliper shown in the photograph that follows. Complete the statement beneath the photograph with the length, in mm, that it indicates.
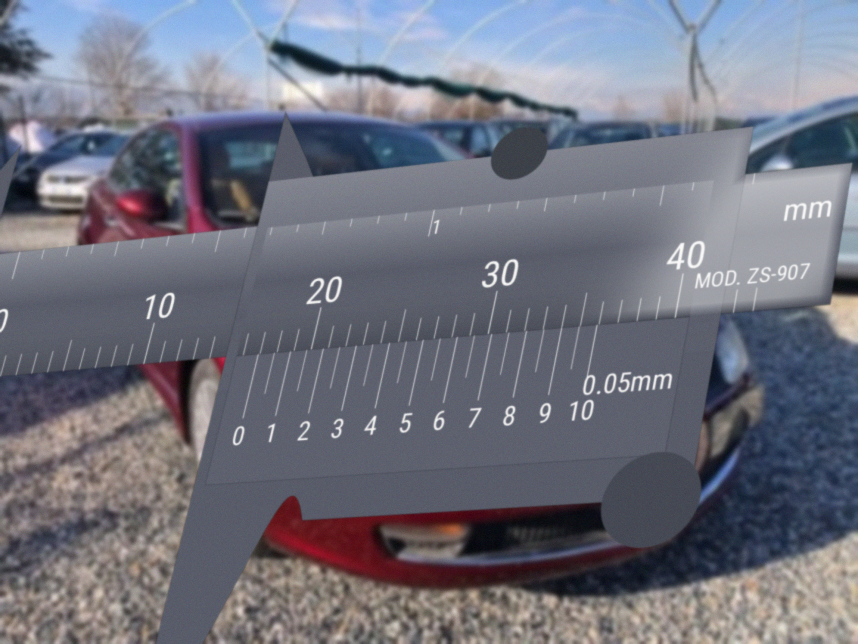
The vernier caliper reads 16.9 mm
